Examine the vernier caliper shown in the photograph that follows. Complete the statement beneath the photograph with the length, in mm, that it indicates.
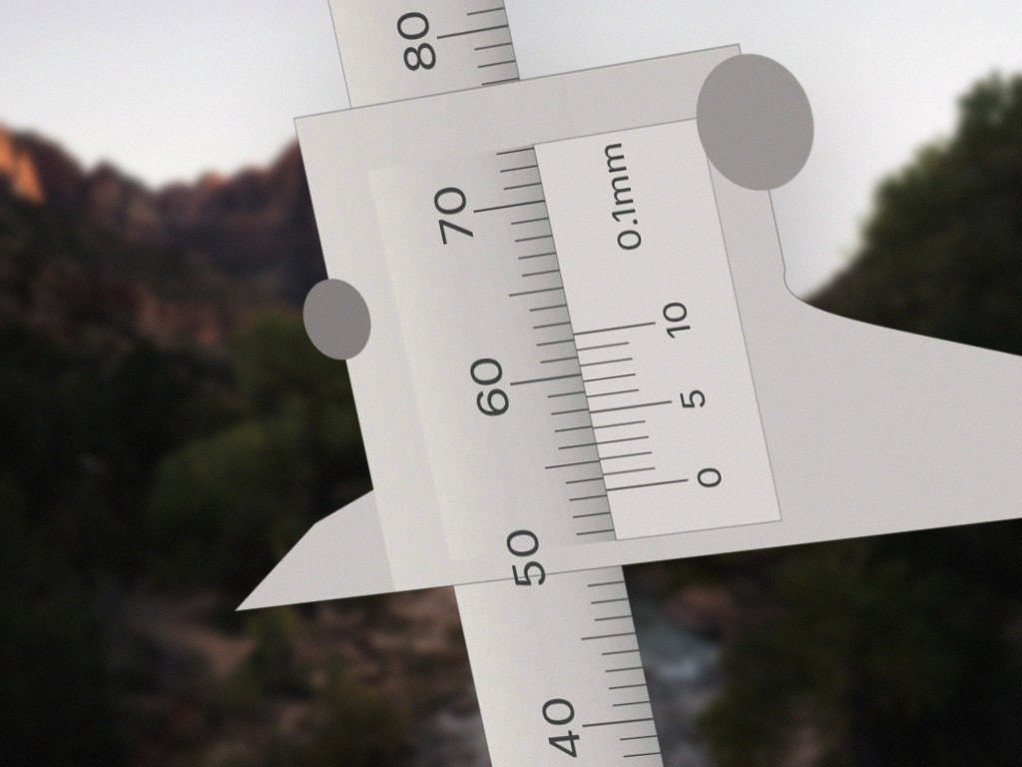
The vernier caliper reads 53.3 mm
